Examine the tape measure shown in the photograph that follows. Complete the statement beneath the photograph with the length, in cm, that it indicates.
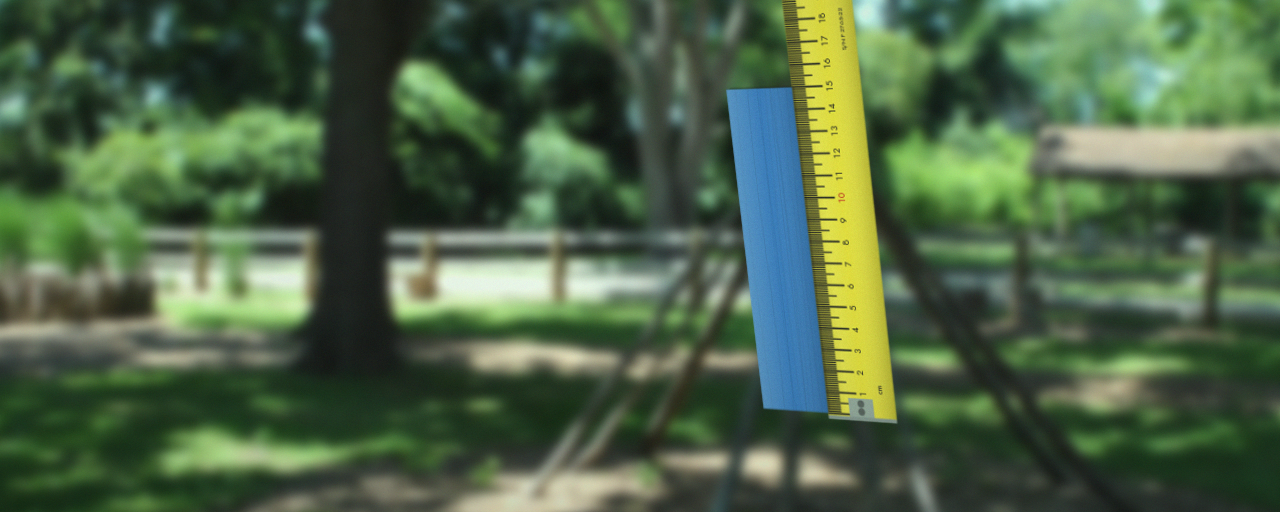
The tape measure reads 15 cm
